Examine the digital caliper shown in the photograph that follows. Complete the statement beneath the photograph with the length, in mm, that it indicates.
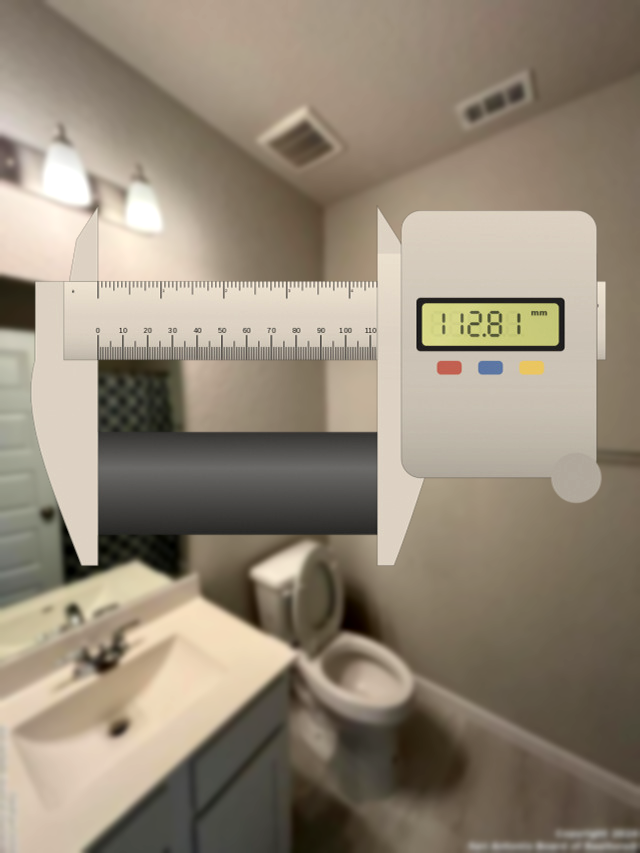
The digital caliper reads 112.81 mm
